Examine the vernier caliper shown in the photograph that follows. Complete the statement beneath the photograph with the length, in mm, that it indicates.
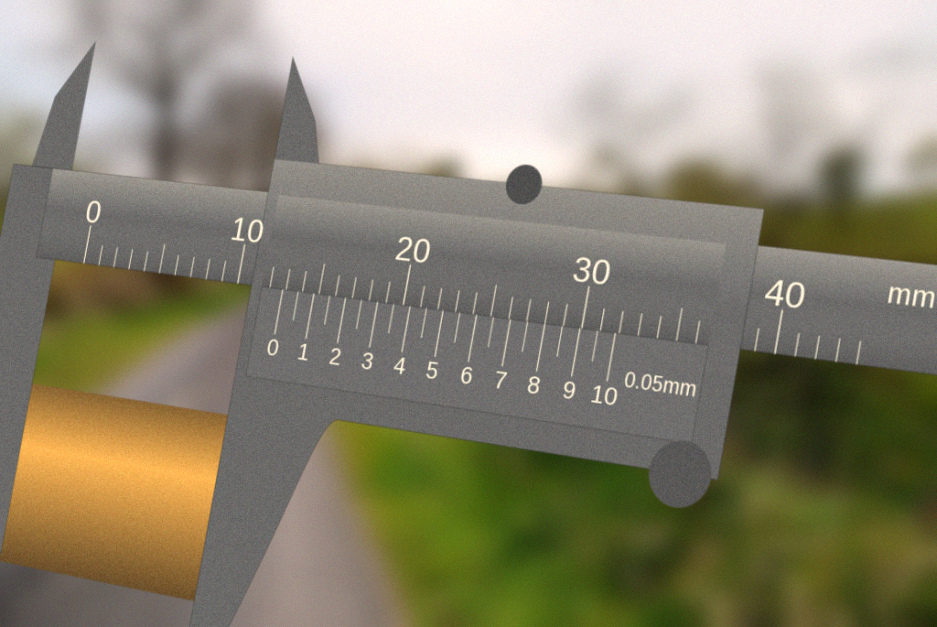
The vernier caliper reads 12.8 mm
